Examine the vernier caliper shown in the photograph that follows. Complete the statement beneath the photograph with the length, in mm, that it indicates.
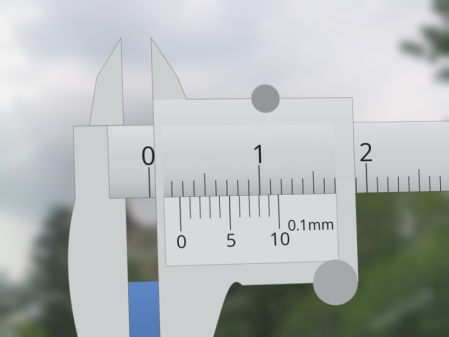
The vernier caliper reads 2.7 mm
